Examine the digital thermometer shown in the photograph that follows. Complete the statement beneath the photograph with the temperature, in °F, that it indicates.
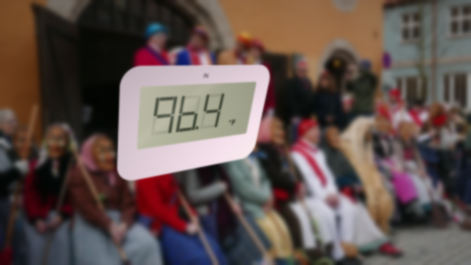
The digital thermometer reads 96.4 °F
